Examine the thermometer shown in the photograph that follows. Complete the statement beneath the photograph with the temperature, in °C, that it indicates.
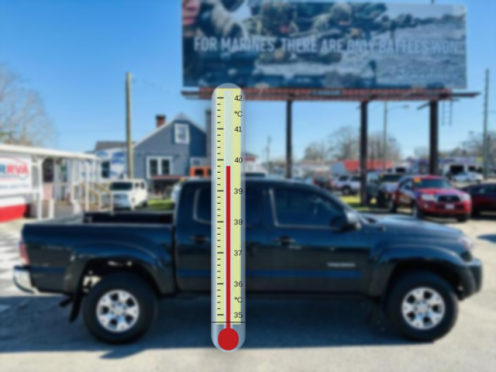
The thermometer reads 39.8 °C
